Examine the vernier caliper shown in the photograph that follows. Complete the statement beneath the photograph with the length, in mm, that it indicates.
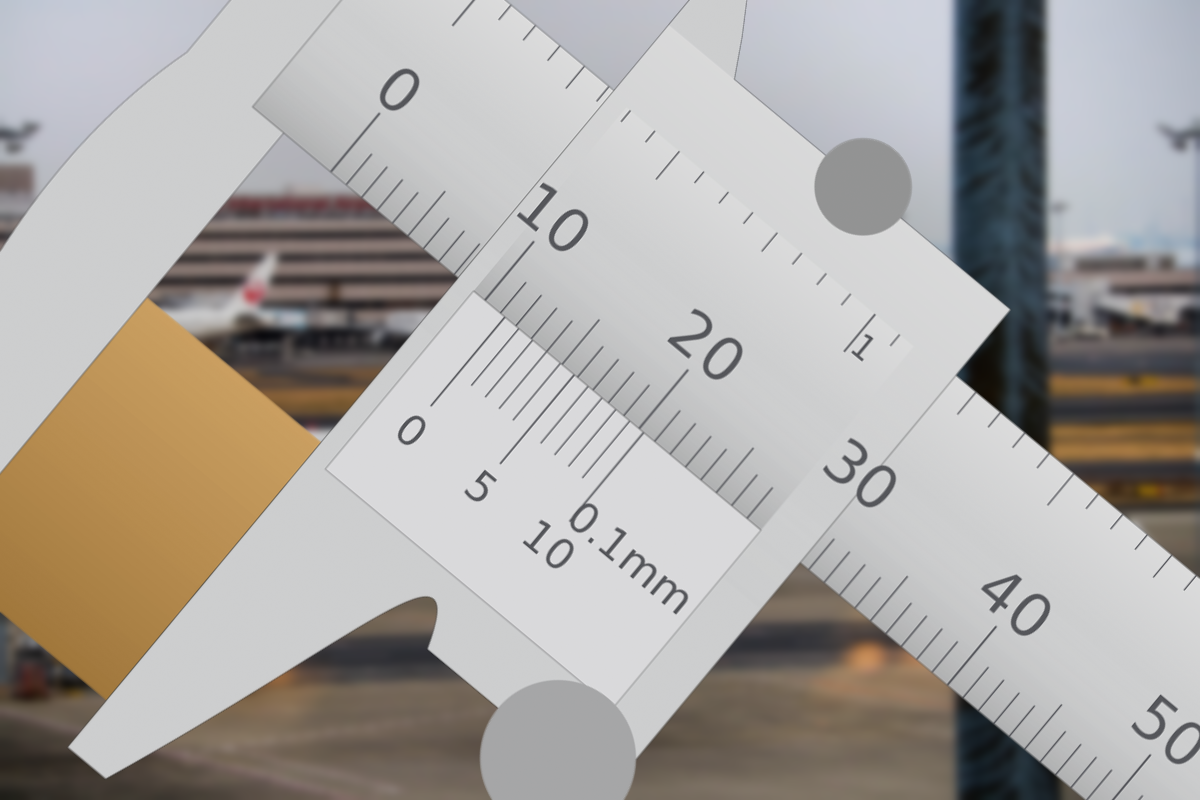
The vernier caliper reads 11.3 mm
